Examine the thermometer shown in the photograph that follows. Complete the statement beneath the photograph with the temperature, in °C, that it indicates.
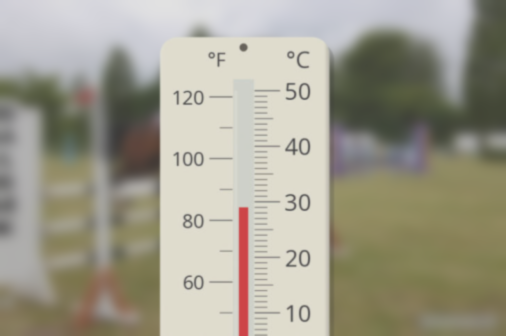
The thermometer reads 29 °C
